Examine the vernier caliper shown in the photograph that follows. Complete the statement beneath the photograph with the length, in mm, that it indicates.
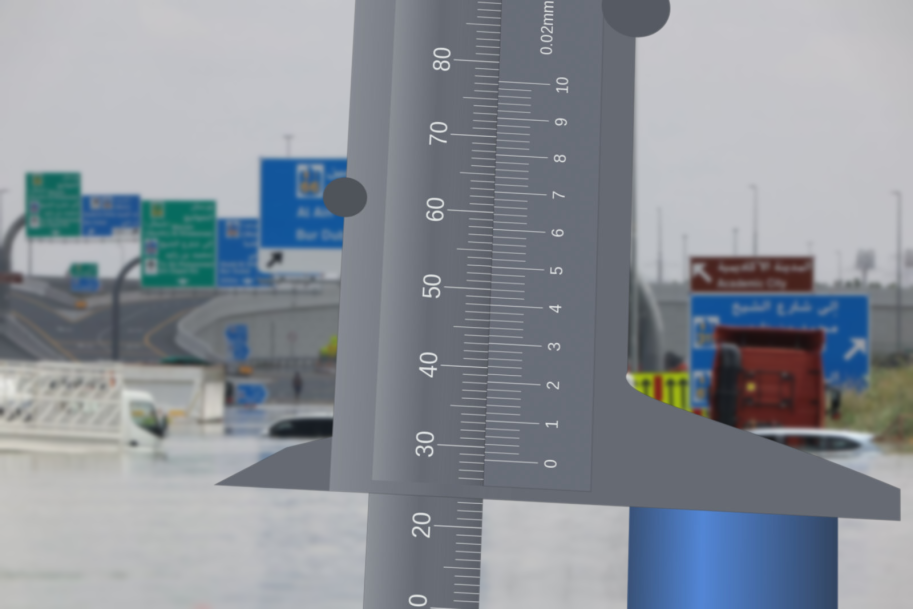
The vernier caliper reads 28.4 mm
